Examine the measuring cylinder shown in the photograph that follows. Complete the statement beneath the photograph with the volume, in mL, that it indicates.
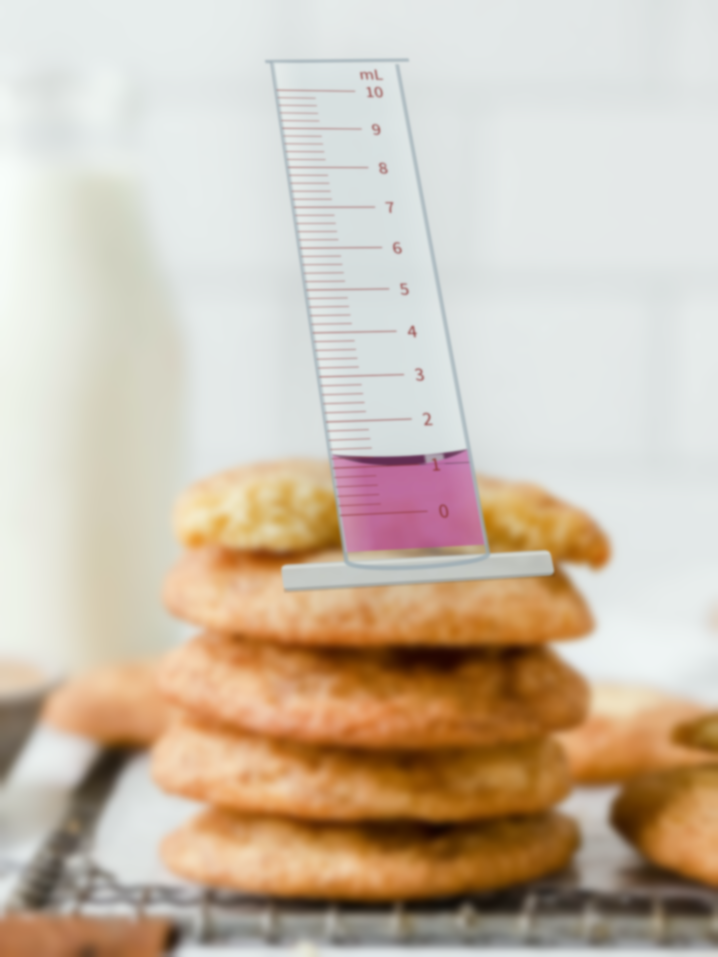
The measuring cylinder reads 1 mL
